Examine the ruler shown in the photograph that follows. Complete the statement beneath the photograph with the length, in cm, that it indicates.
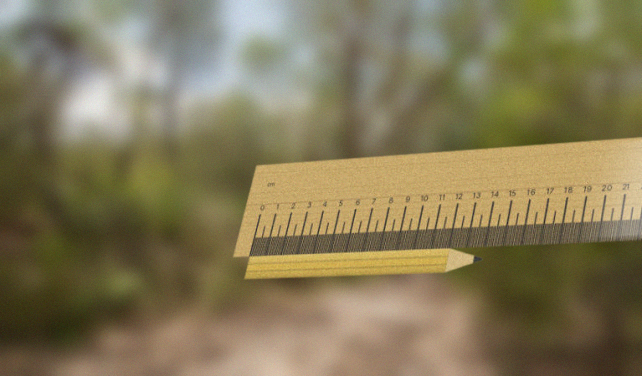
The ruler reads 14 cm
